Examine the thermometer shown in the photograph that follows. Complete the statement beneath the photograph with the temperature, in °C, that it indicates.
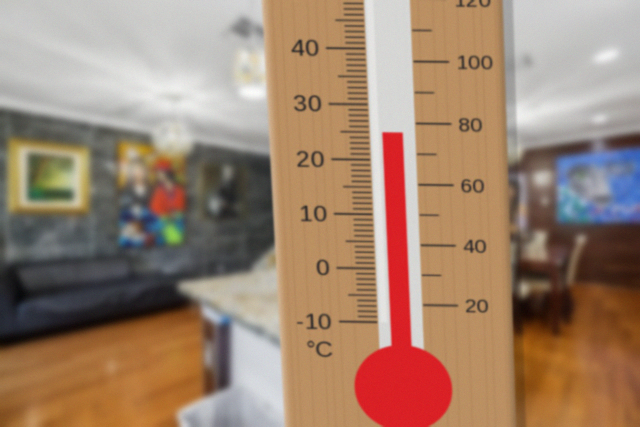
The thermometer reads 25 °C
